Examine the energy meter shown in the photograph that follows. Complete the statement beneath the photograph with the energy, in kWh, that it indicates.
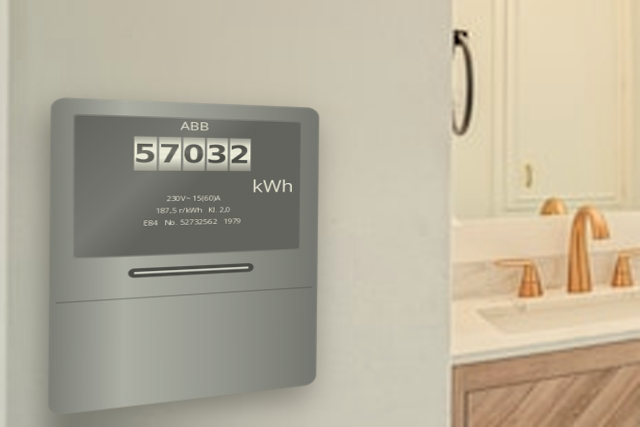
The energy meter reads 57032 kWh
